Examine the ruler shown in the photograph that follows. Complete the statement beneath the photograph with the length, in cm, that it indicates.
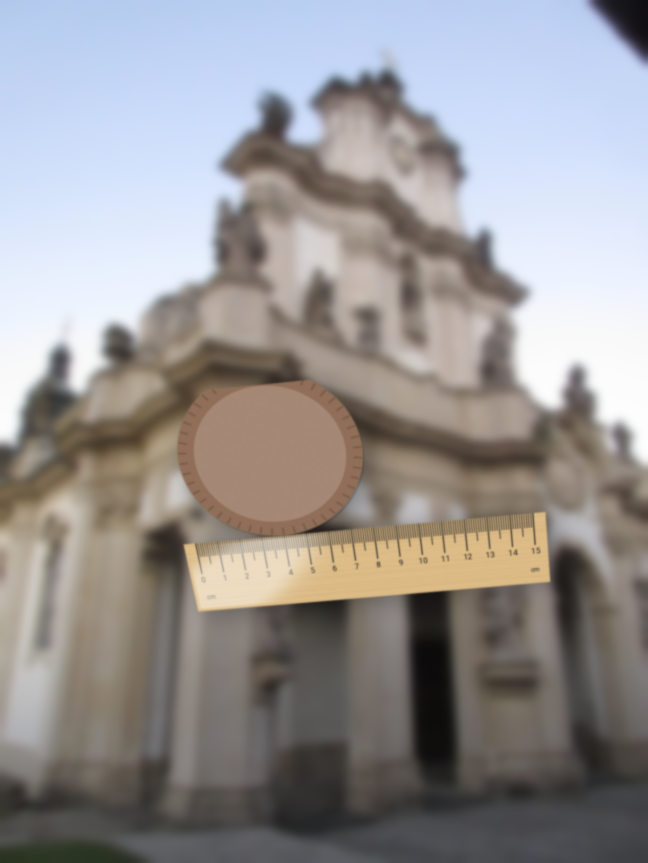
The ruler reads 8 cm
